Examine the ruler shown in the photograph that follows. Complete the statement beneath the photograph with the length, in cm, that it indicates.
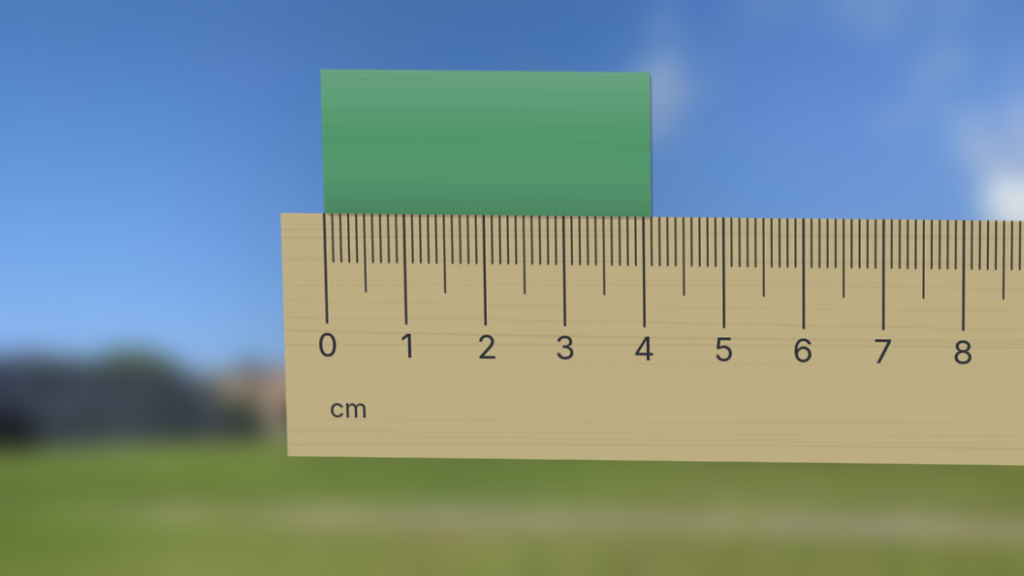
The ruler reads 4.1 cm
